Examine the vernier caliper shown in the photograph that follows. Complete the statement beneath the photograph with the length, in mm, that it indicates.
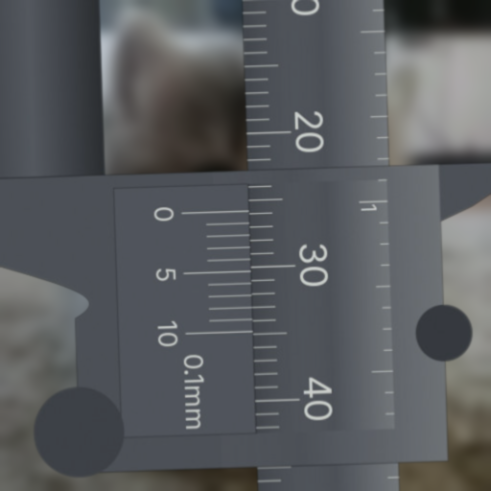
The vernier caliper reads 25.8 mm
